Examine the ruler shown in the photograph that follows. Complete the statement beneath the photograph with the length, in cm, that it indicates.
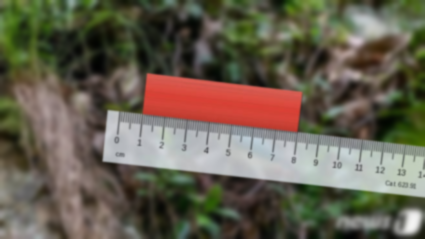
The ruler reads 7 cm
